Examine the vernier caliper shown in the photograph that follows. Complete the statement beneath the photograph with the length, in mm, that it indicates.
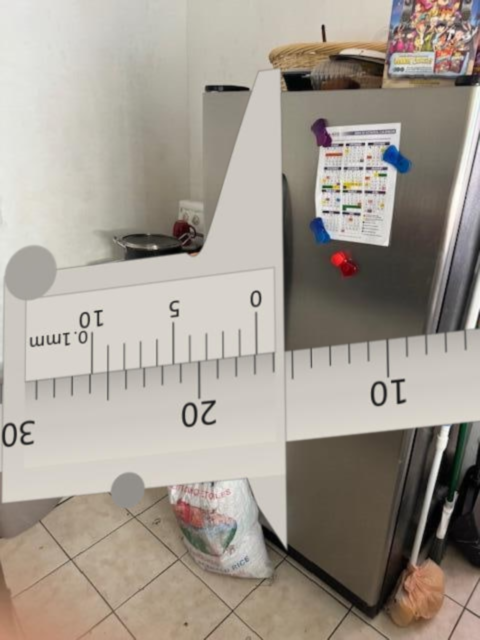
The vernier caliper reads 16.9 mm
